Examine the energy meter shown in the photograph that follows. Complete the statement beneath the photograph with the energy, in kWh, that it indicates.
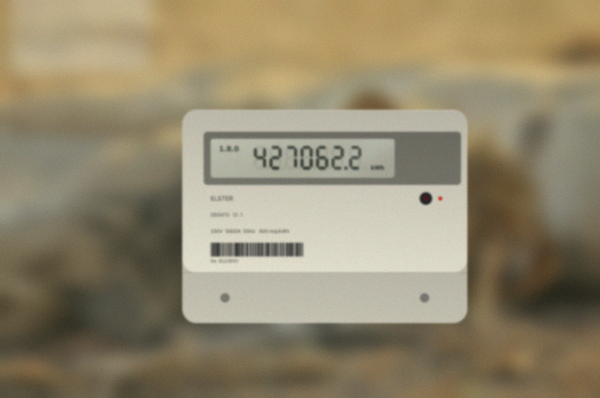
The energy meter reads 427062.2 kWh
